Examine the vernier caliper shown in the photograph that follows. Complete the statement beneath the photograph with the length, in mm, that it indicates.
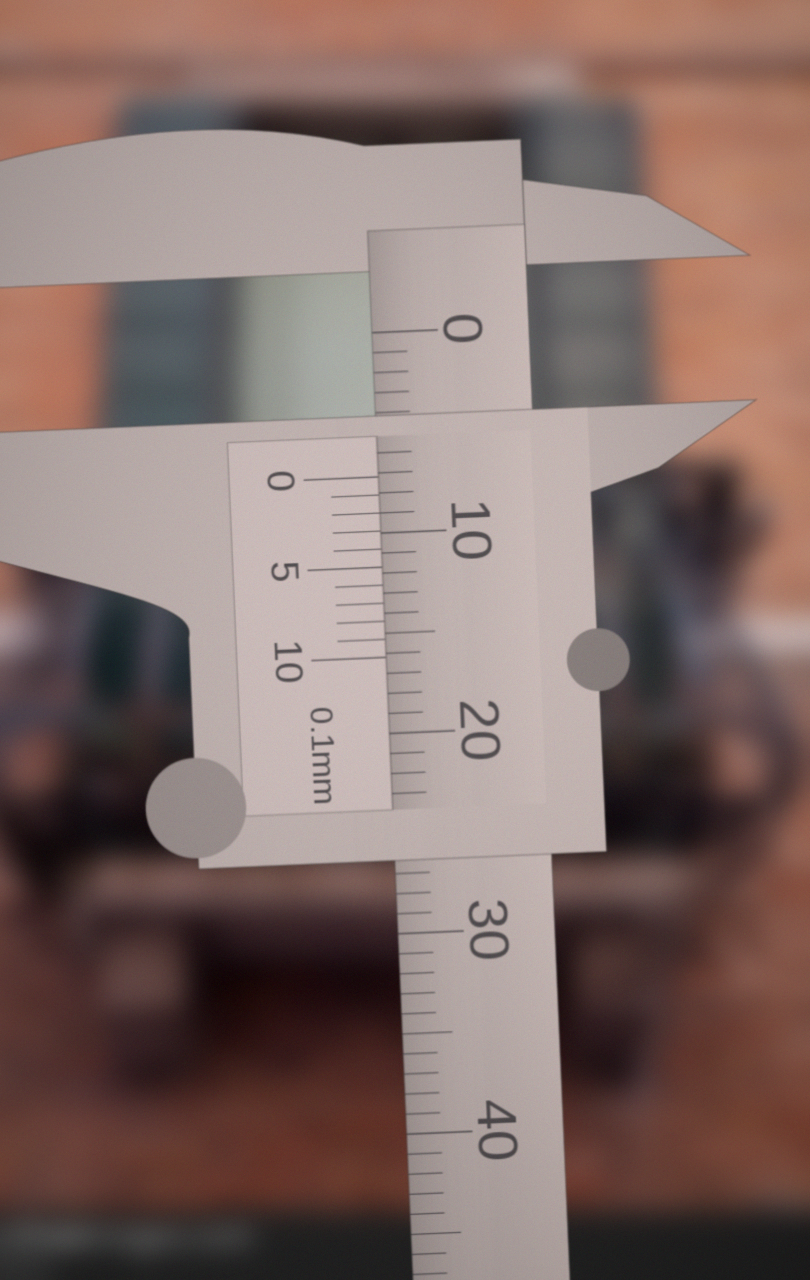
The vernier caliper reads 7.2 mm
